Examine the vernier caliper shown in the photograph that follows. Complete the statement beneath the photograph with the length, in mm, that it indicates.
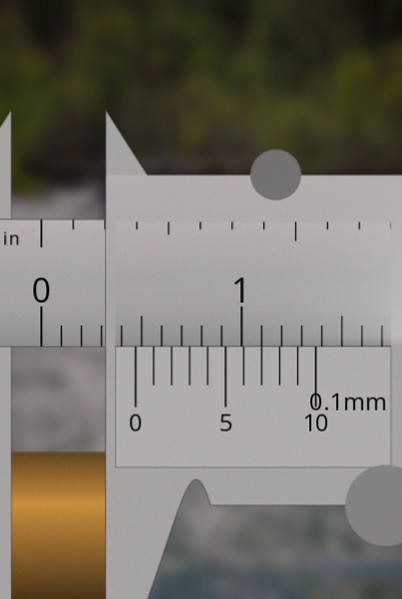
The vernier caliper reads 4.7 mm
